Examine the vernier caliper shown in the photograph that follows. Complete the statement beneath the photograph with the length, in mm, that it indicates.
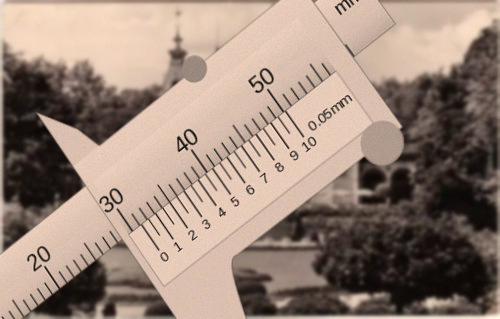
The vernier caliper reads 31.2 mm
